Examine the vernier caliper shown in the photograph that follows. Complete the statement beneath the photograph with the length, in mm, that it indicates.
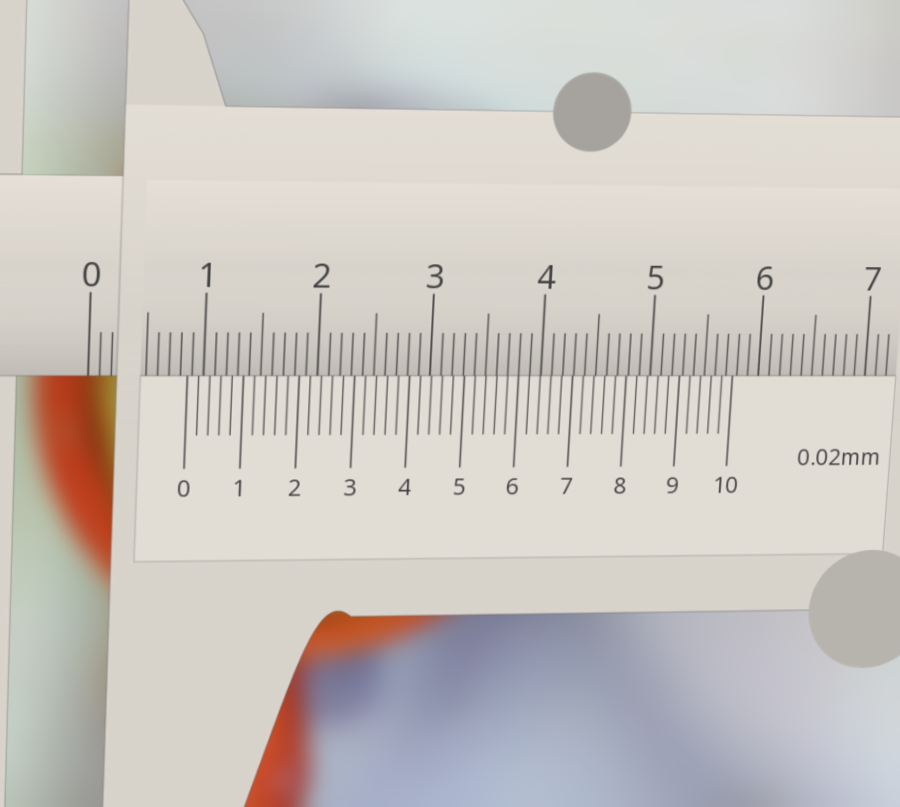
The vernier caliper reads 8.6 mm
